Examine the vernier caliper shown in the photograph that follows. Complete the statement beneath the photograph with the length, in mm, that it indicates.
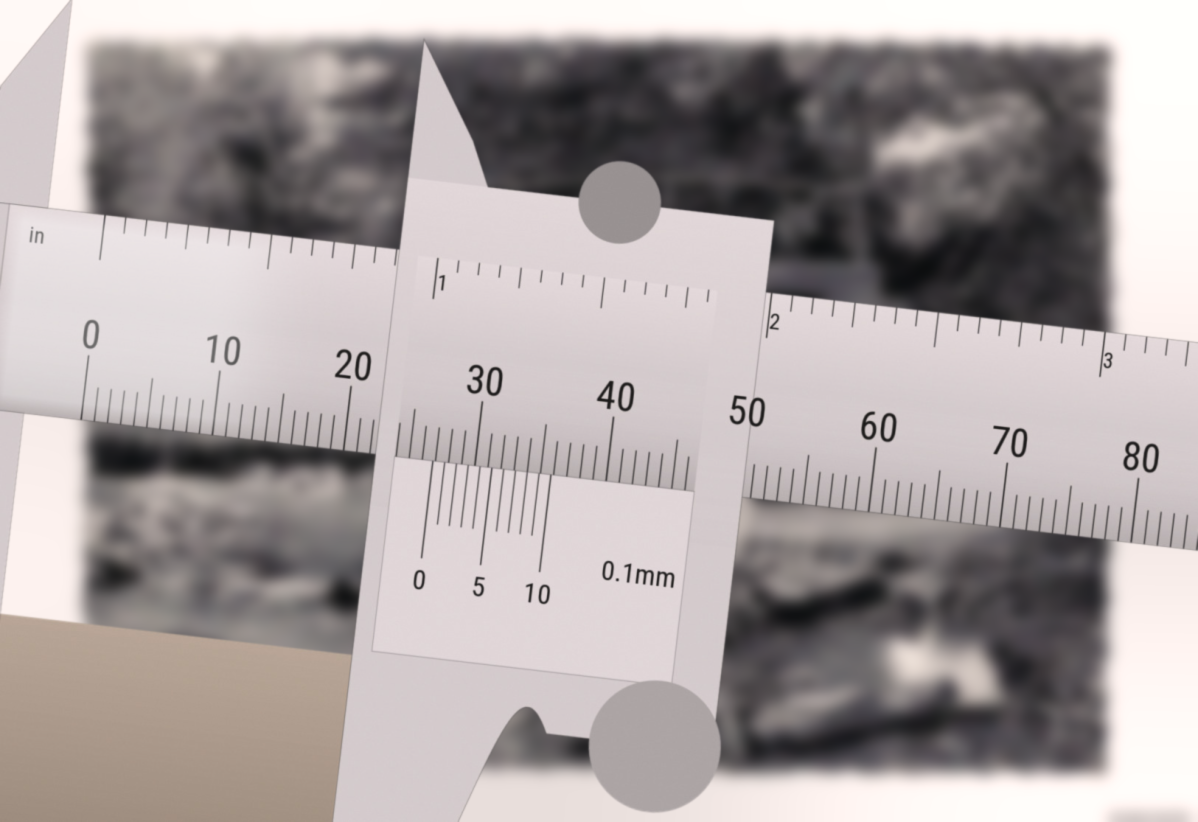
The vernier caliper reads 26.8 mm
